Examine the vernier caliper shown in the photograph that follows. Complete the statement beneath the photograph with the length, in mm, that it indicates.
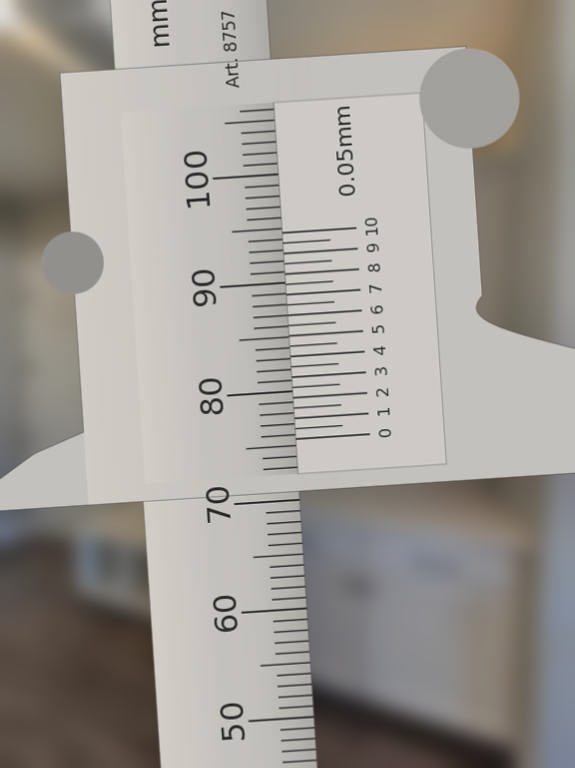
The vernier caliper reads 75.6 mm
